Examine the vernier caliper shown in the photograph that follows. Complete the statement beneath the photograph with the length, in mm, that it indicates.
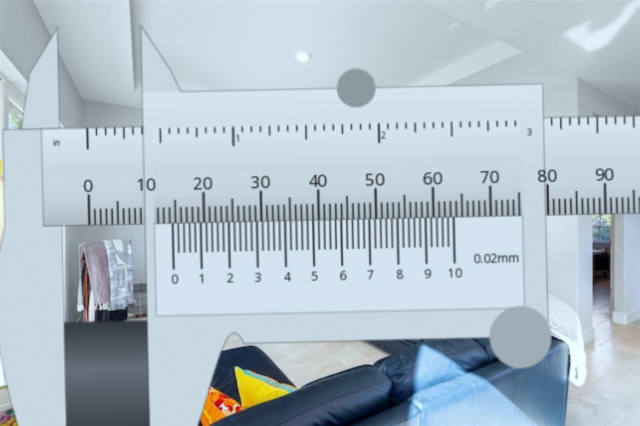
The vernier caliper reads 14.5 mm
